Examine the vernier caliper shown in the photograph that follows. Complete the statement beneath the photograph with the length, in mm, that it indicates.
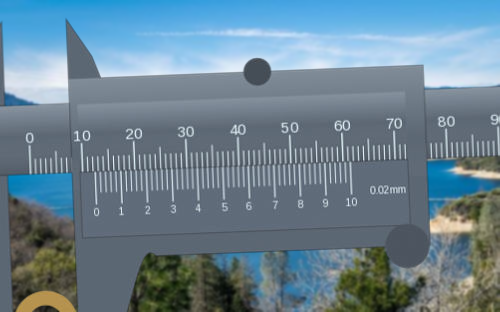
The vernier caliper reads 12.4 mm
